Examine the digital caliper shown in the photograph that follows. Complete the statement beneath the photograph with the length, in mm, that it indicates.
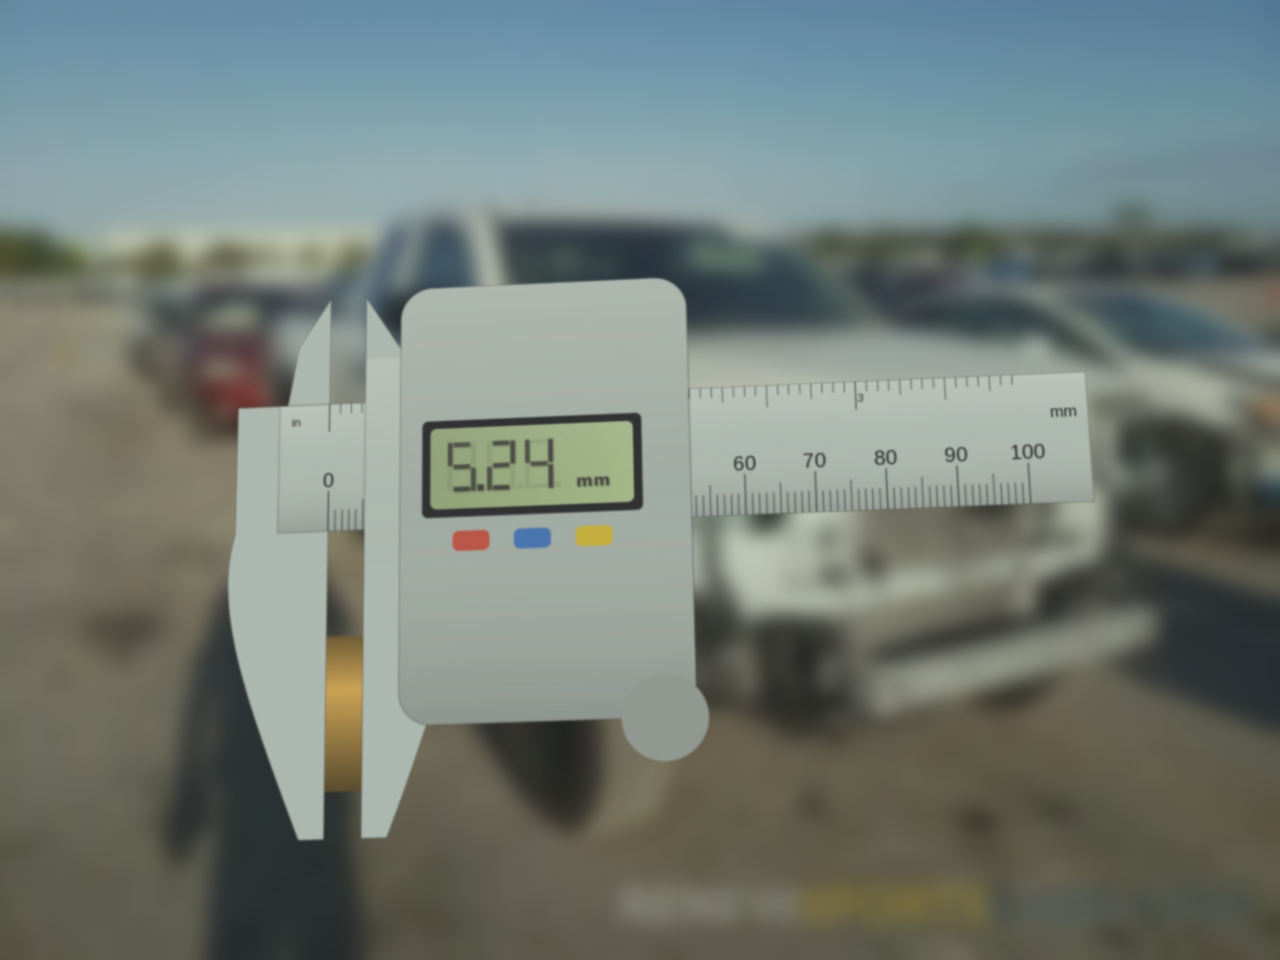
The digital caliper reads 5.24 mm
